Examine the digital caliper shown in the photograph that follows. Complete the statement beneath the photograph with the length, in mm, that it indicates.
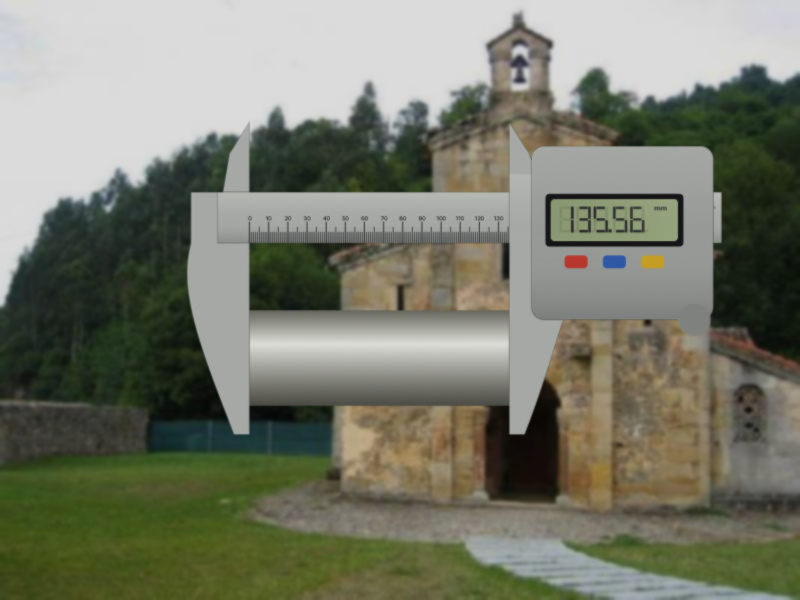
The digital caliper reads 135.56 mm
